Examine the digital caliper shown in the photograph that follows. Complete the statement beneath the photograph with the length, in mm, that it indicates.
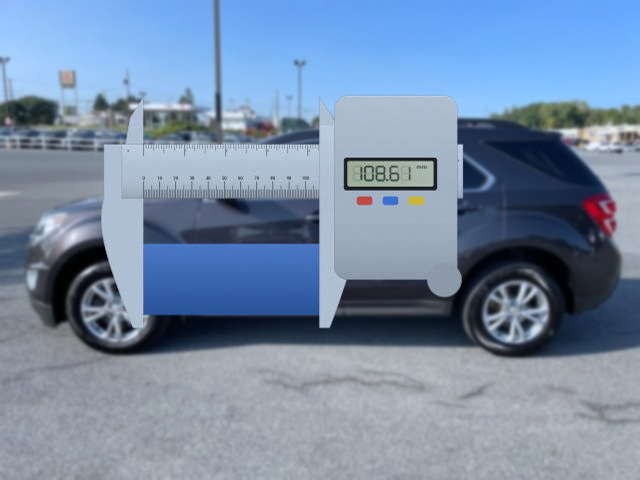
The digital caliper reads 108.61 mm
